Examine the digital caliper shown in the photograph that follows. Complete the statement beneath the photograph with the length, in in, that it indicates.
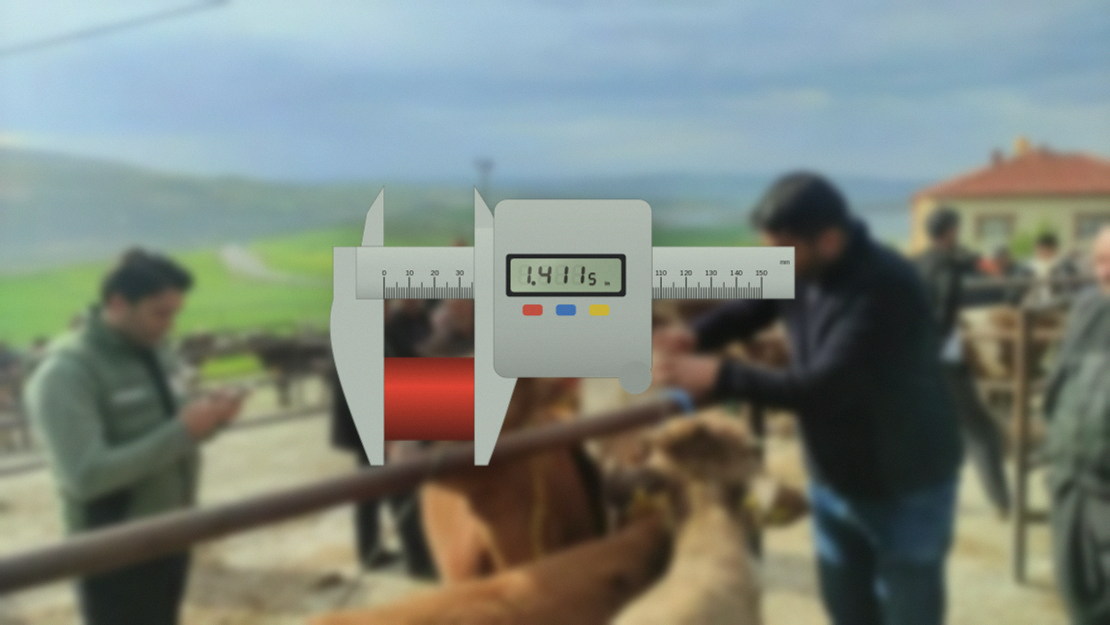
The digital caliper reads 1.4115 in
